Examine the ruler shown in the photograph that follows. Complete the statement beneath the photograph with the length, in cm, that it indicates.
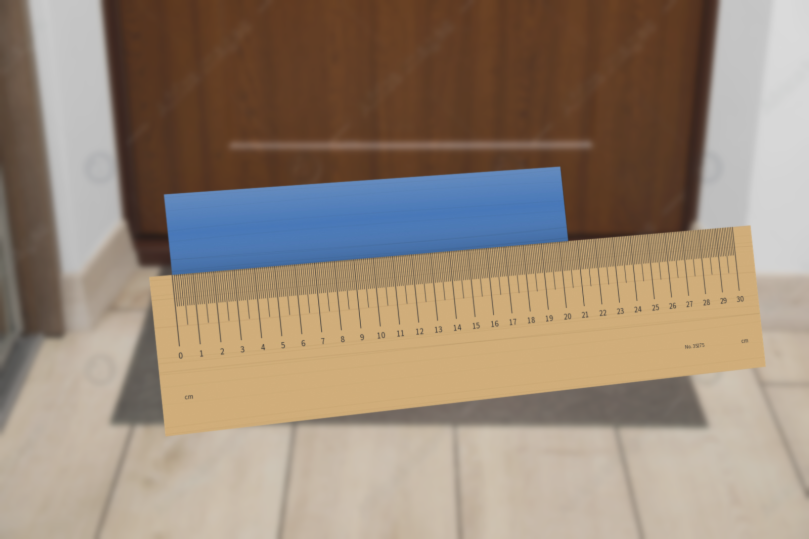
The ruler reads 20.5 cm
